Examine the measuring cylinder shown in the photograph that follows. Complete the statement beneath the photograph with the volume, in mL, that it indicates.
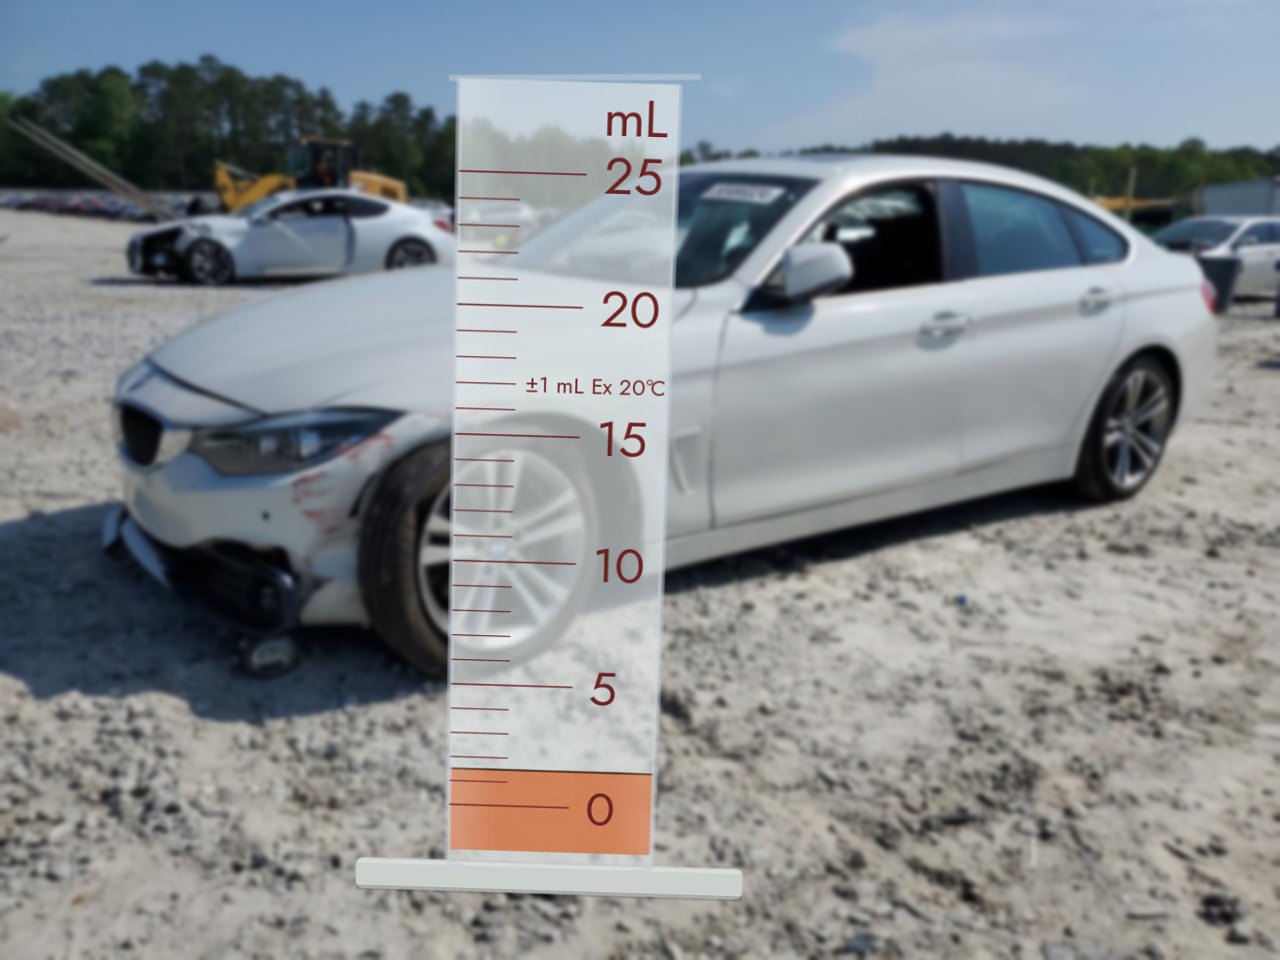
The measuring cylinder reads 1.5 mL
